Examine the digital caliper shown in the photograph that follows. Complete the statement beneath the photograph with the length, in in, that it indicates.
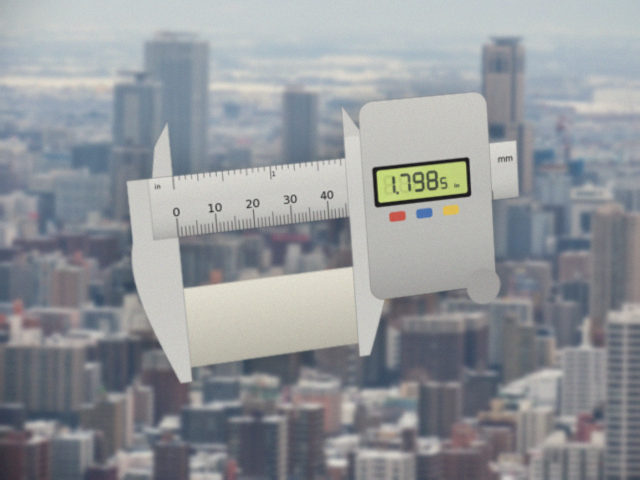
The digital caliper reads 1.7985 in
